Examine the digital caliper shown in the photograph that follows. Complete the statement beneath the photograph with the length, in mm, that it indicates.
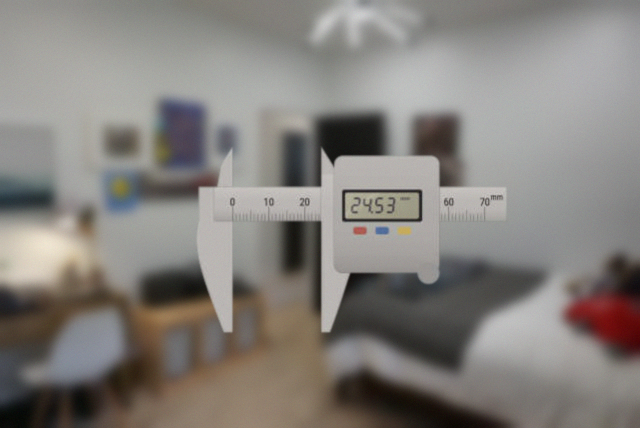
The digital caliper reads 24.53 mm
